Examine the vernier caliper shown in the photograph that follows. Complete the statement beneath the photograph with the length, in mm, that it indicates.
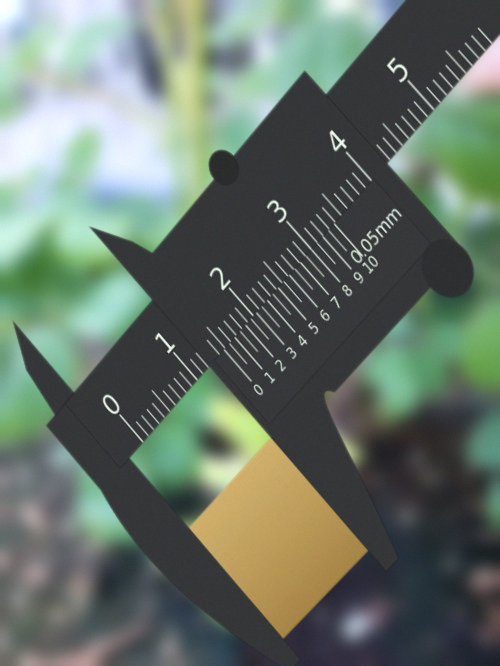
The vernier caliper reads 14.8 mm
